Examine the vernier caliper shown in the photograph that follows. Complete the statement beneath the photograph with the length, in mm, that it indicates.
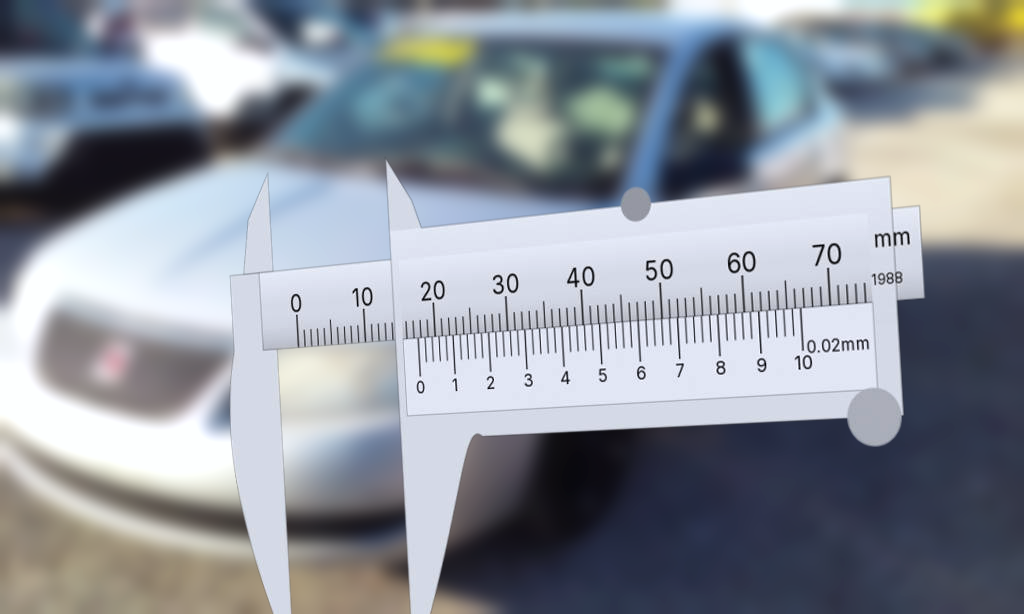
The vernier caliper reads 17.6 mm
